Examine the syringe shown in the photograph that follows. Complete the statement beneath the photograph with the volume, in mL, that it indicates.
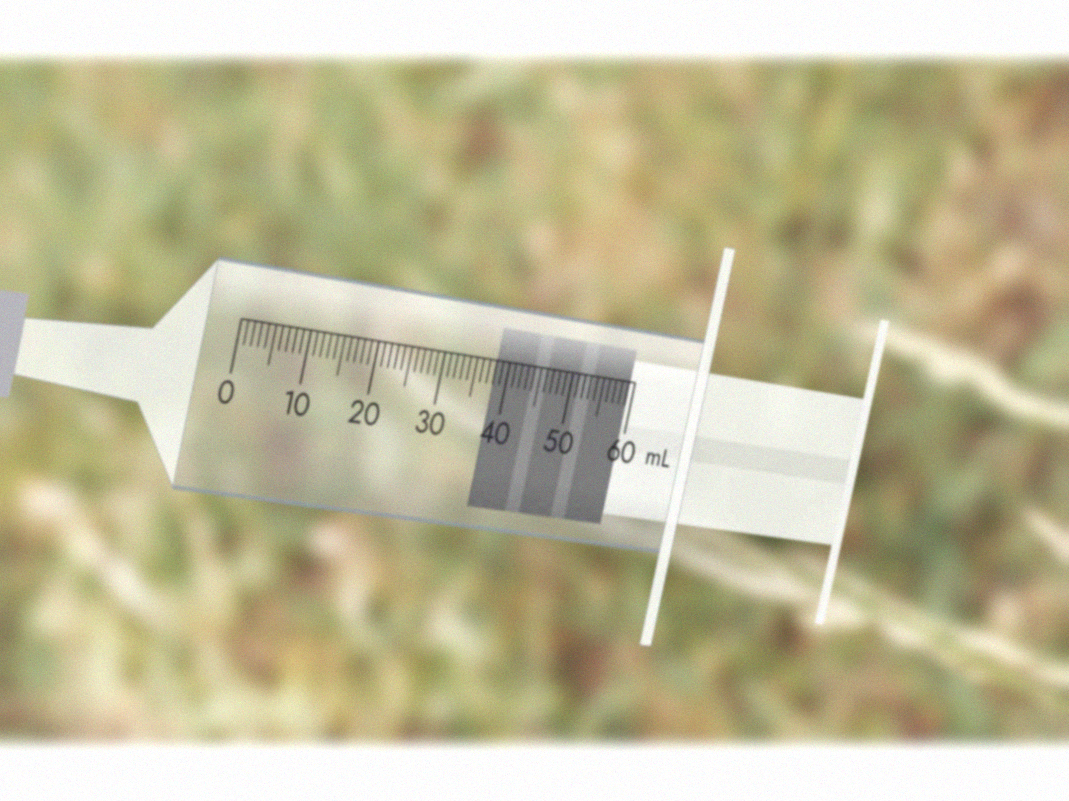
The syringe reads 38 mL
